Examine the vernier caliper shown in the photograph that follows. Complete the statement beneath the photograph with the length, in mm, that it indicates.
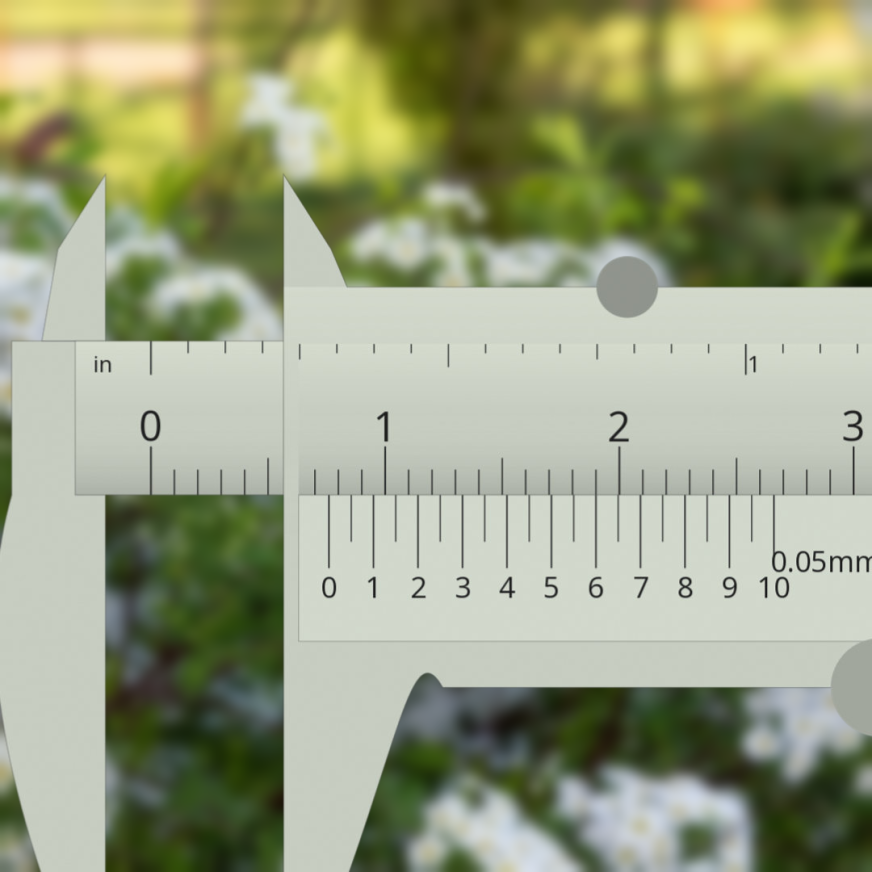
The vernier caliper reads 7.60 mm
